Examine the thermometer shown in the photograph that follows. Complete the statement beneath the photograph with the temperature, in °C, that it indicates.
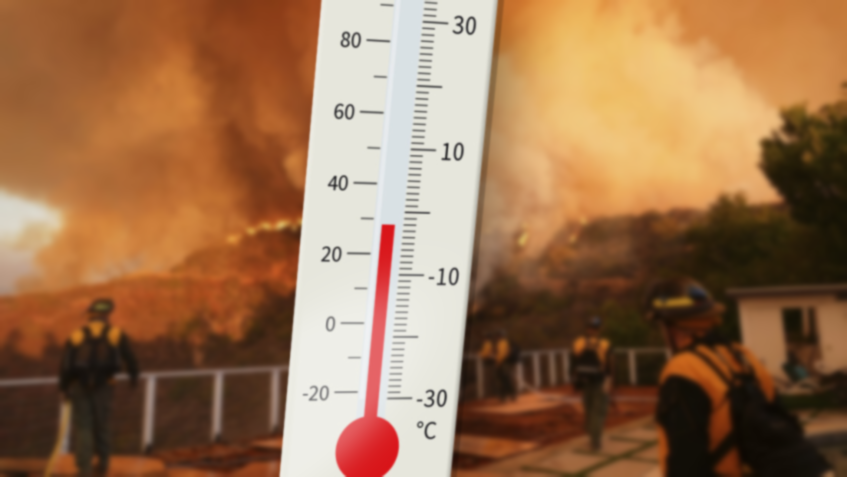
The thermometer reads -2 °C
